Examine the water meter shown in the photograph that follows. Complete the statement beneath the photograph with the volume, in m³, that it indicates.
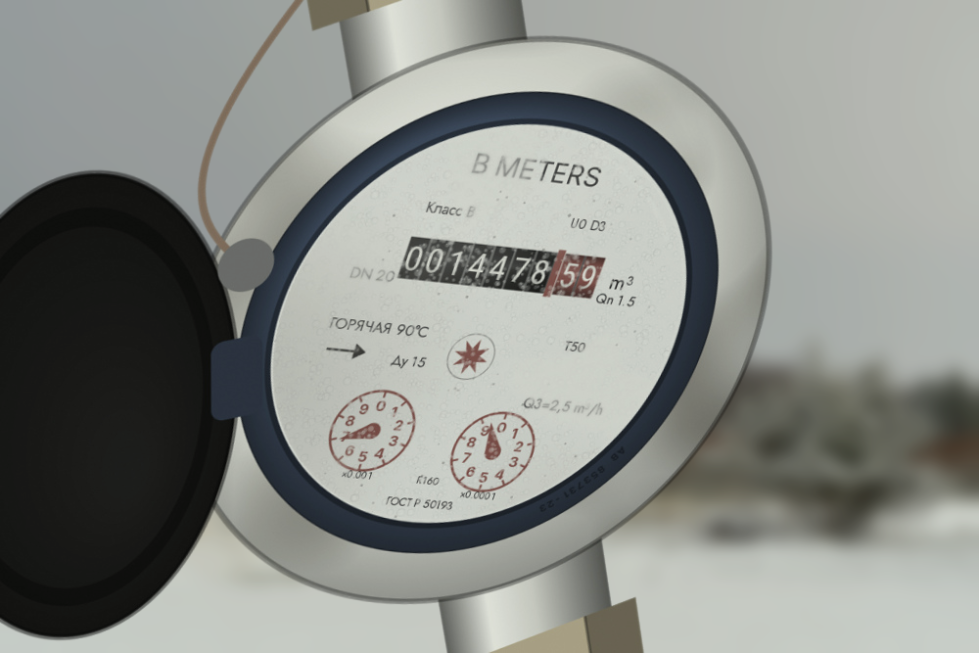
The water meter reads 14478.5969 m³
